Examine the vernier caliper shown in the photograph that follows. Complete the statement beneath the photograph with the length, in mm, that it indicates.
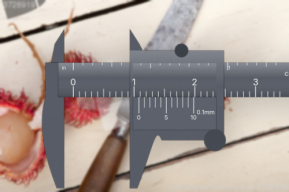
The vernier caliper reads 10.8 mm
